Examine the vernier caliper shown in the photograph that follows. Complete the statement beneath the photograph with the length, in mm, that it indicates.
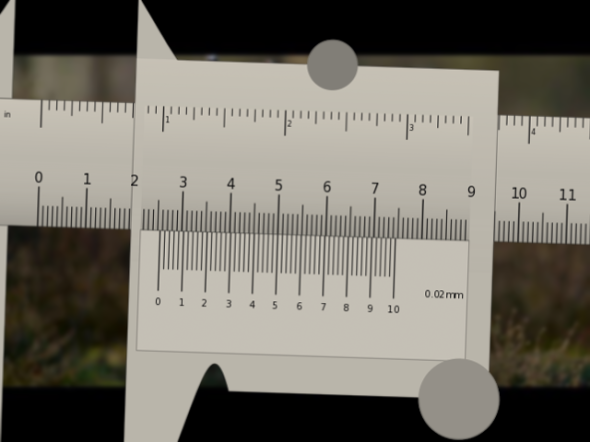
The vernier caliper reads 25.5 mm
